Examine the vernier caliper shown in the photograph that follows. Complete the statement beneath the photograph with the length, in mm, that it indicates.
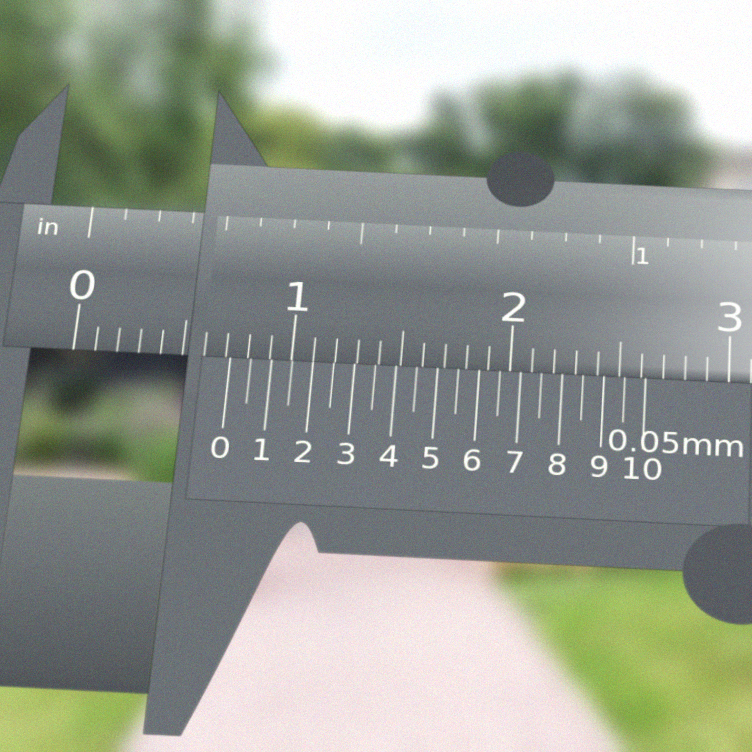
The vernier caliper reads 7.2 mm
